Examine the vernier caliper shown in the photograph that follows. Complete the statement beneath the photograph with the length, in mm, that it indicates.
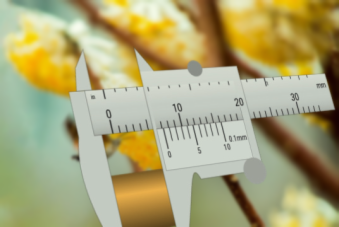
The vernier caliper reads 7.2 mm
